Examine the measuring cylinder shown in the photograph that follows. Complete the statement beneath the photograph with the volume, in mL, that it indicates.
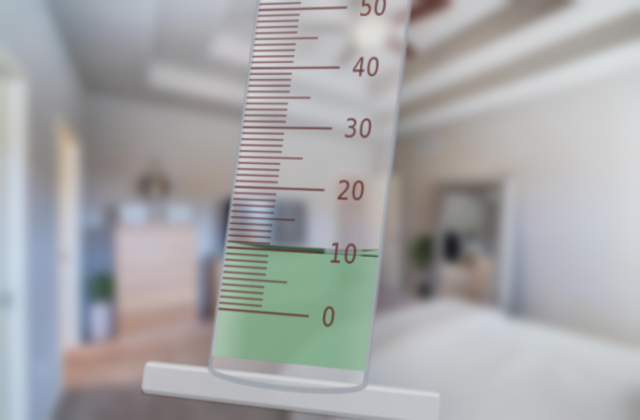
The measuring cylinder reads 10 mL
